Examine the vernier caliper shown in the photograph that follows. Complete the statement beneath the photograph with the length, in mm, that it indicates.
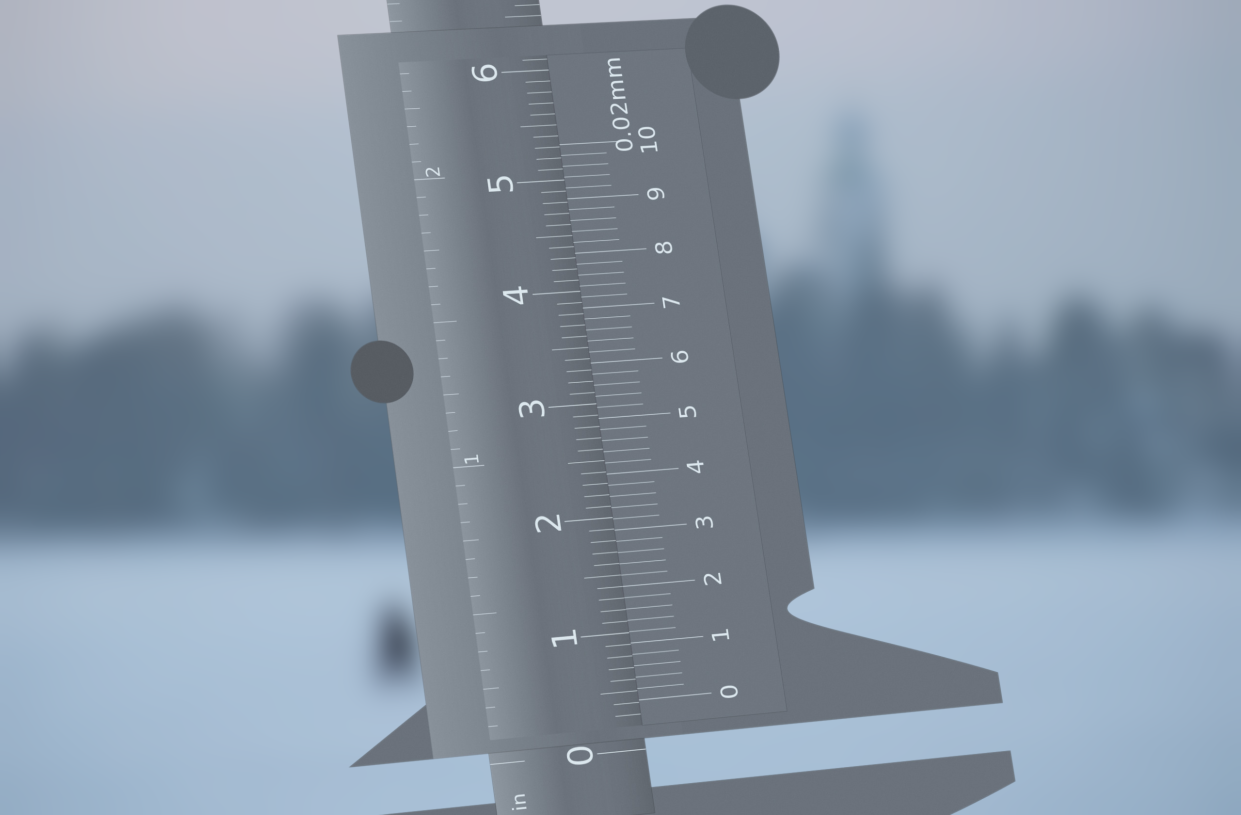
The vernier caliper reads 4.2 mm
